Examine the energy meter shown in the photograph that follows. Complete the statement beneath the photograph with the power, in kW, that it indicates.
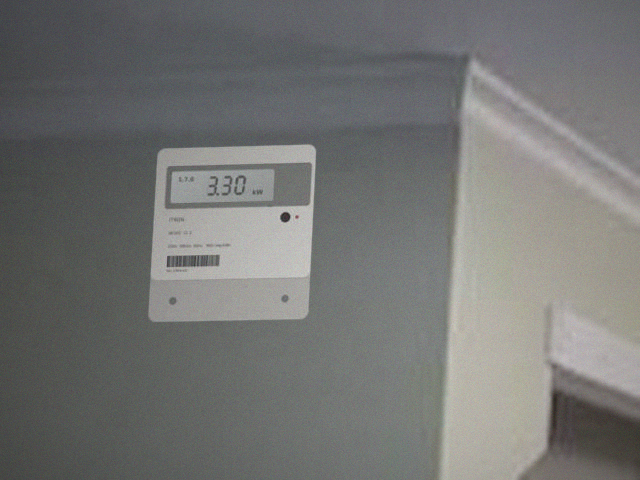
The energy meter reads 3.30 kW
